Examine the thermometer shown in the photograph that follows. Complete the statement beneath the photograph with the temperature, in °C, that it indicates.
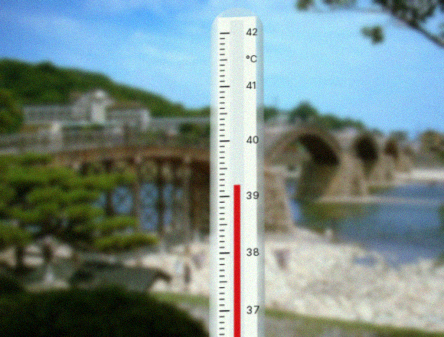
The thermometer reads 39.2 °C
